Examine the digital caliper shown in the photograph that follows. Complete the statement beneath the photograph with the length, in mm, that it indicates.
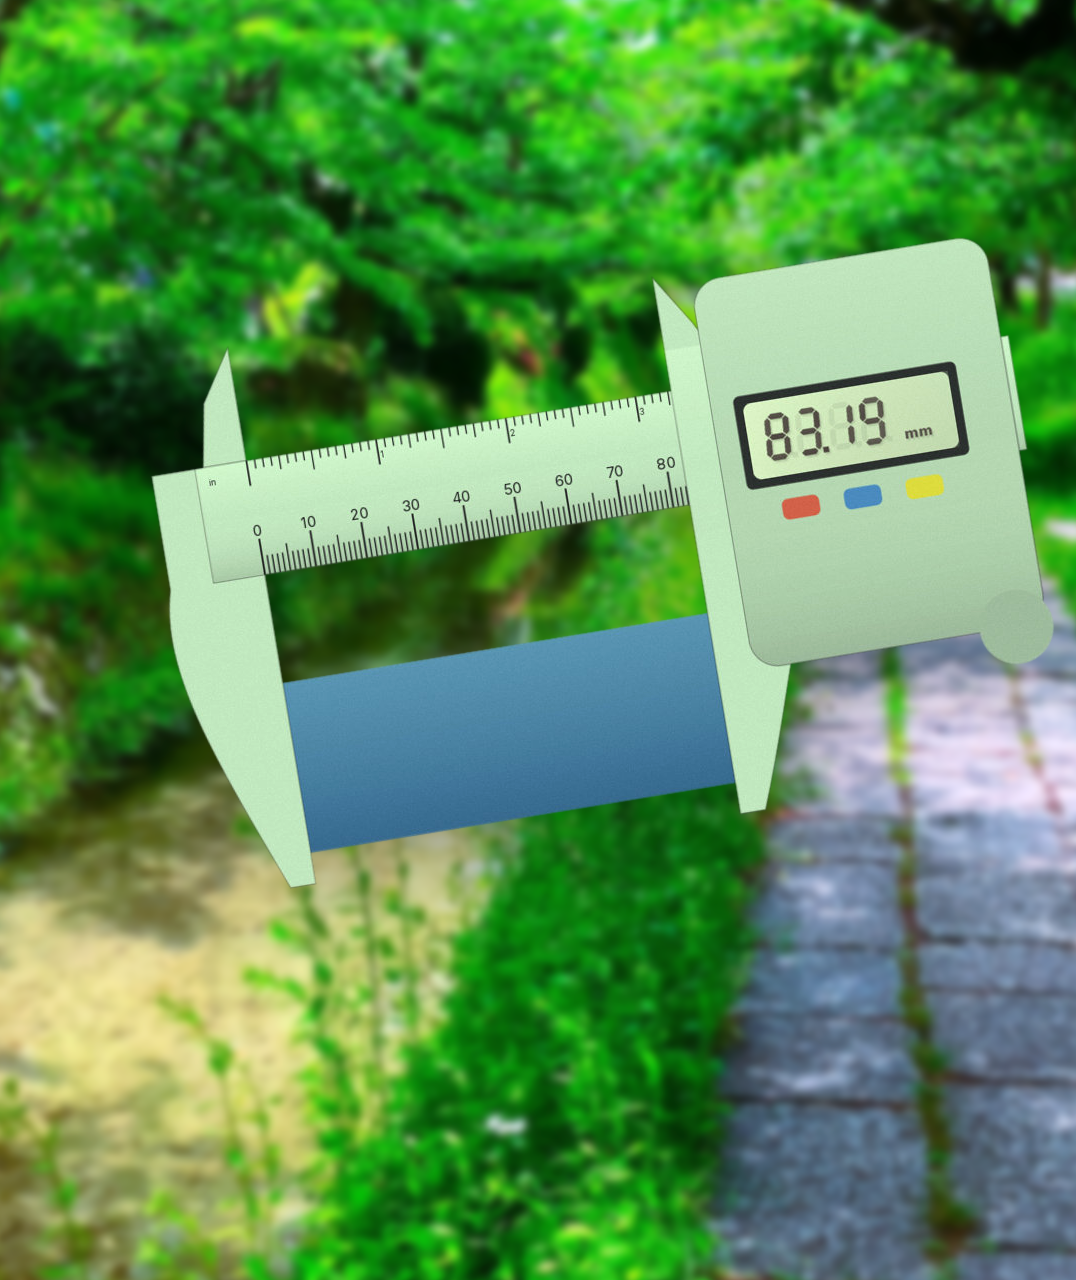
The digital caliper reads 83.19 mm
